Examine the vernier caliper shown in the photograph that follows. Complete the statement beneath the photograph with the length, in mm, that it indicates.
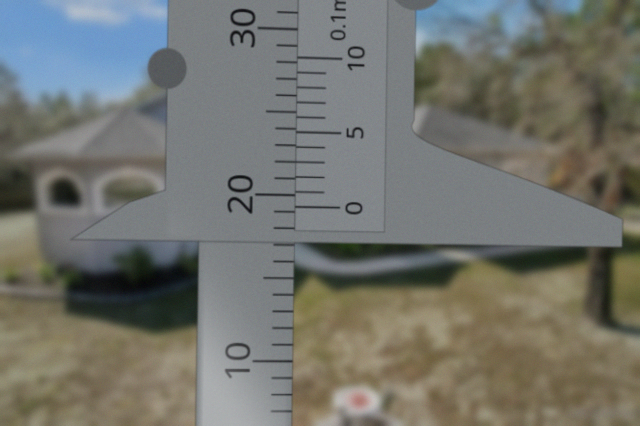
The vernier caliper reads 19.3 mm
